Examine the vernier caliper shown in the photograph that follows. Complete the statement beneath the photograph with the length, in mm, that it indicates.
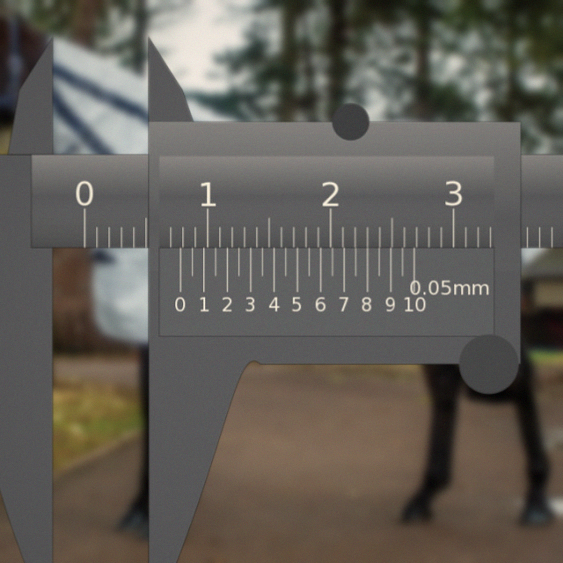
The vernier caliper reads 7.8 mm
